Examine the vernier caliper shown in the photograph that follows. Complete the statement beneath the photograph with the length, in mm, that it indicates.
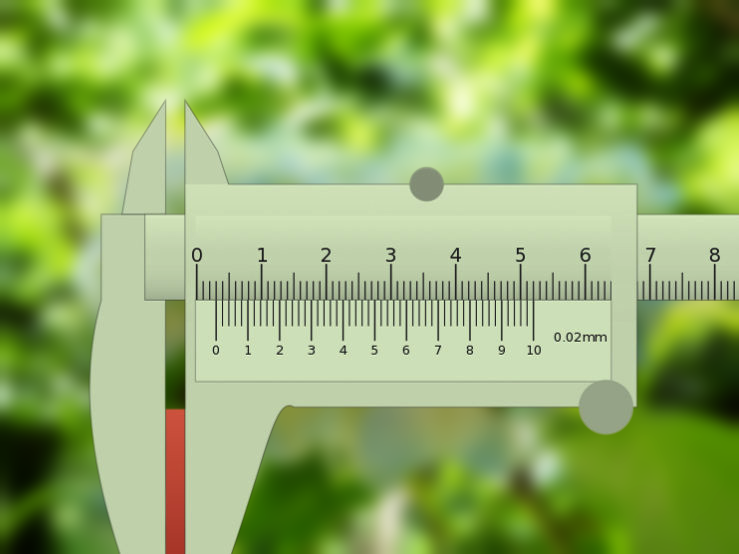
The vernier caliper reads 3.0 mm
